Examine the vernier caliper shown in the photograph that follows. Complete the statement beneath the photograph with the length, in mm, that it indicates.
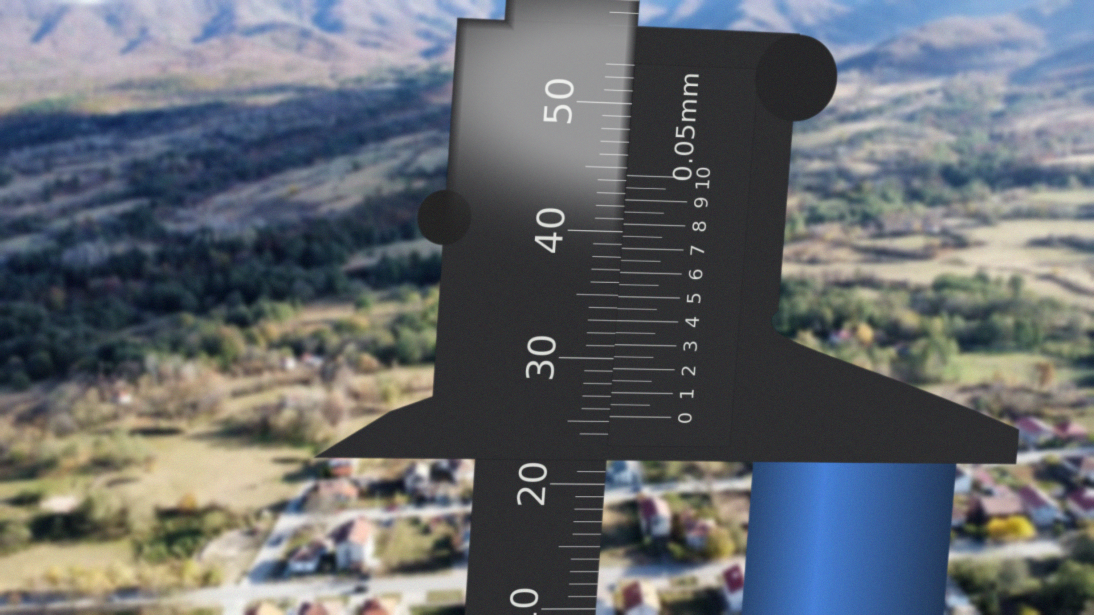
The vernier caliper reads 25.4 mm
